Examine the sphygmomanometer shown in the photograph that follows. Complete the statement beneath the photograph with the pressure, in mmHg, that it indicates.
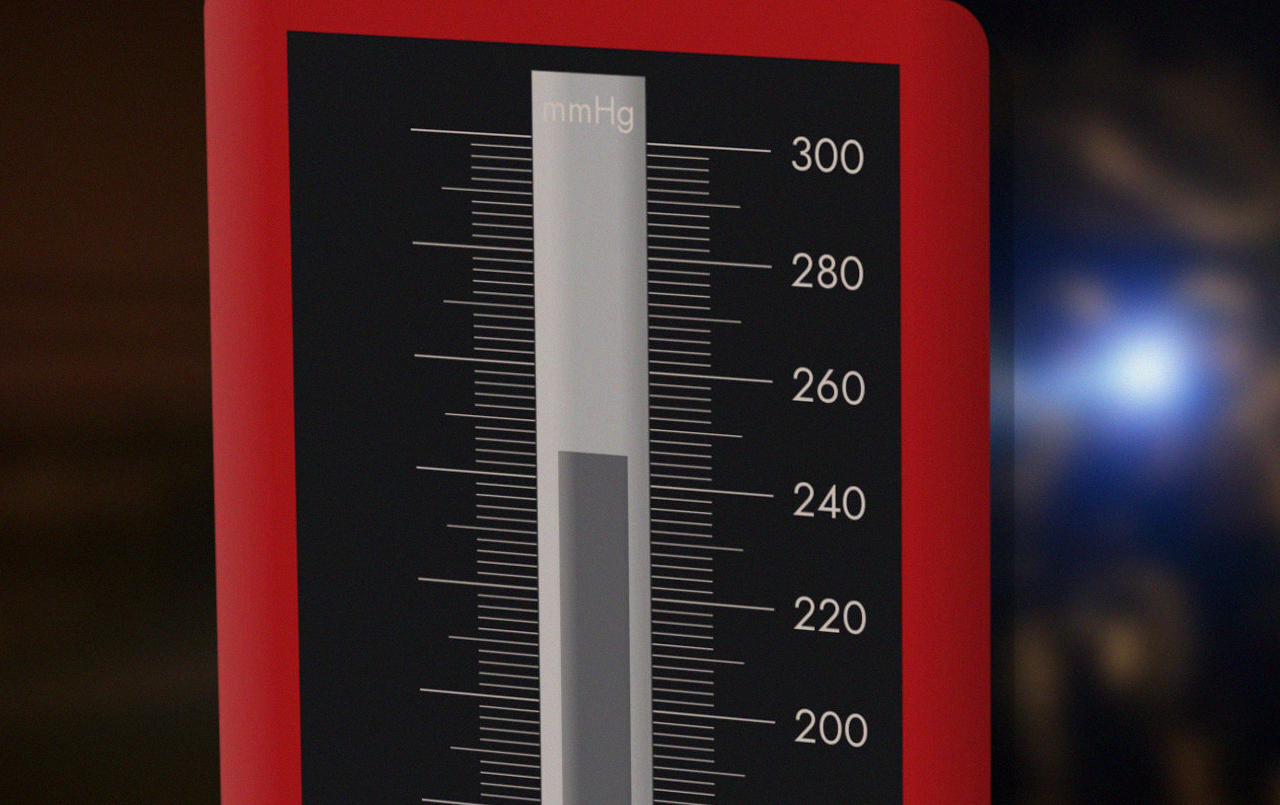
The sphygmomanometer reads 245 mmHg
